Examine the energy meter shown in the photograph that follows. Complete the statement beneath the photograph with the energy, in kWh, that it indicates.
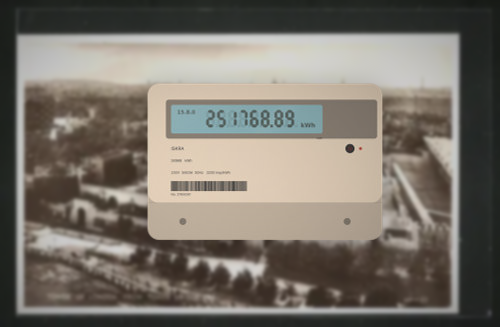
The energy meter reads 251768.89 kWh
